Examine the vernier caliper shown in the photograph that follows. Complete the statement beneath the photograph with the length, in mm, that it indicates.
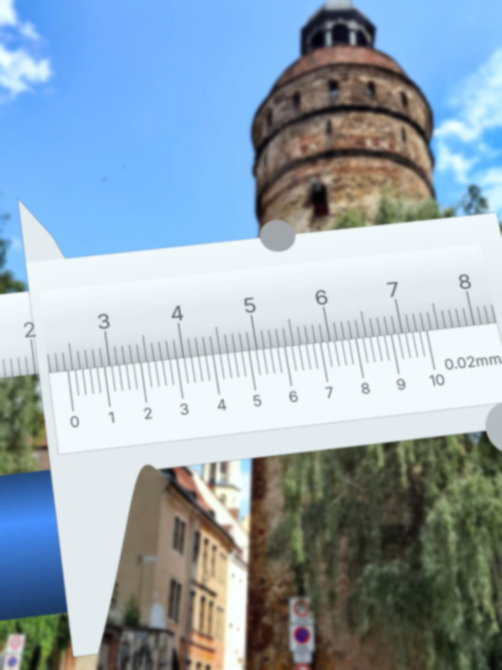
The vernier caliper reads 24.4 mm
